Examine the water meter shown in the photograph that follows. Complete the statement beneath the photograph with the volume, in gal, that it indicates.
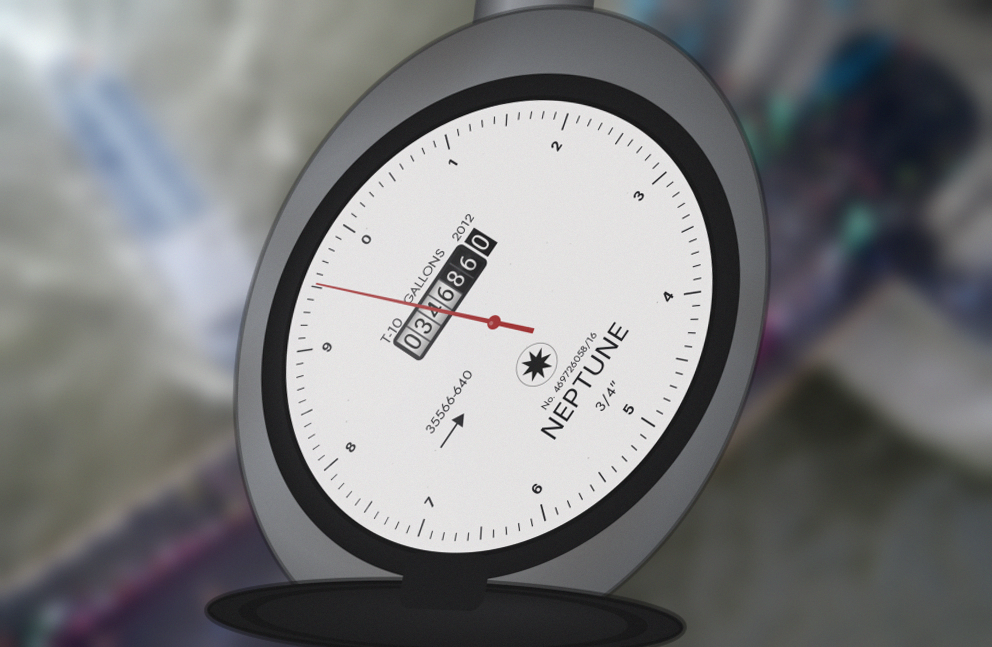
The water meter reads 346859.5 gal
